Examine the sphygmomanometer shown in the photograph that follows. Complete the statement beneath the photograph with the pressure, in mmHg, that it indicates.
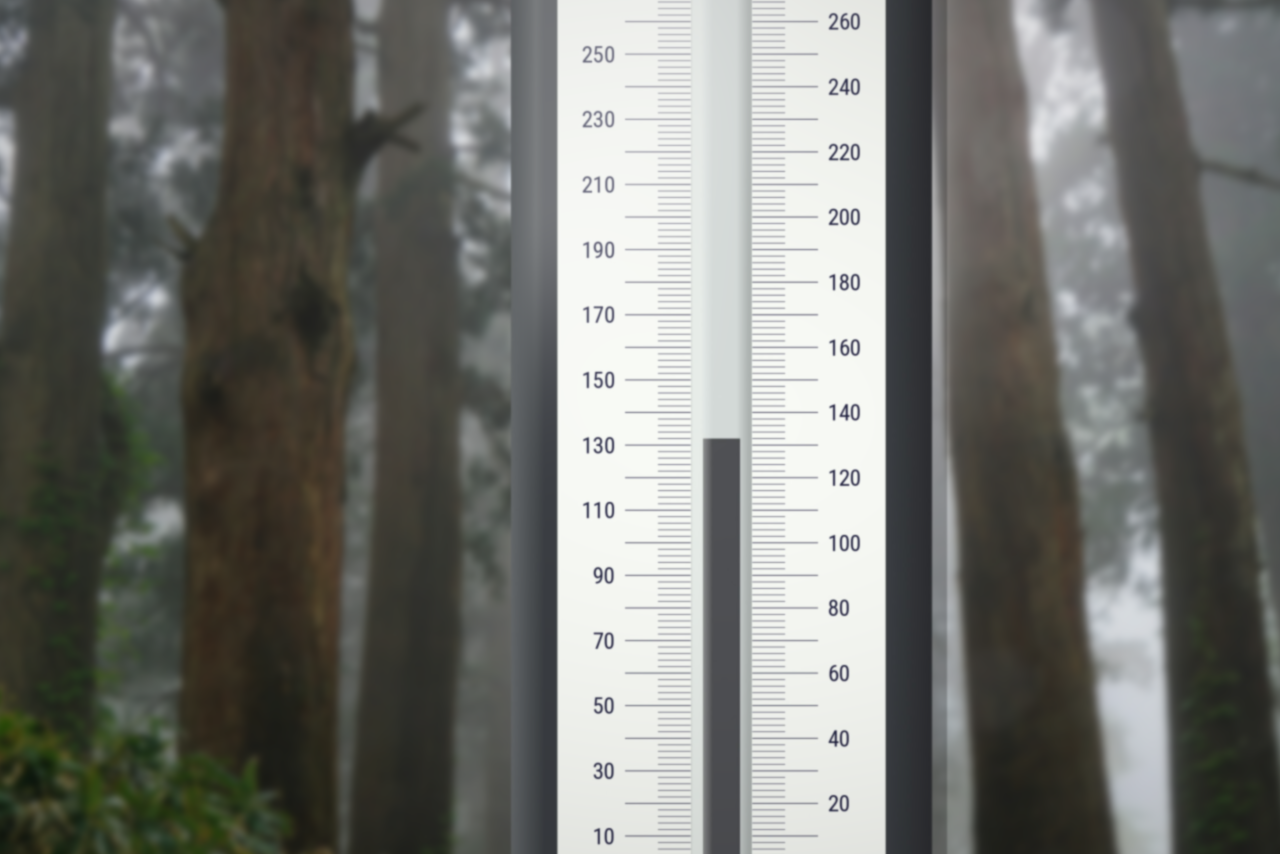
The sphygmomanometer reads 132 mmHg
